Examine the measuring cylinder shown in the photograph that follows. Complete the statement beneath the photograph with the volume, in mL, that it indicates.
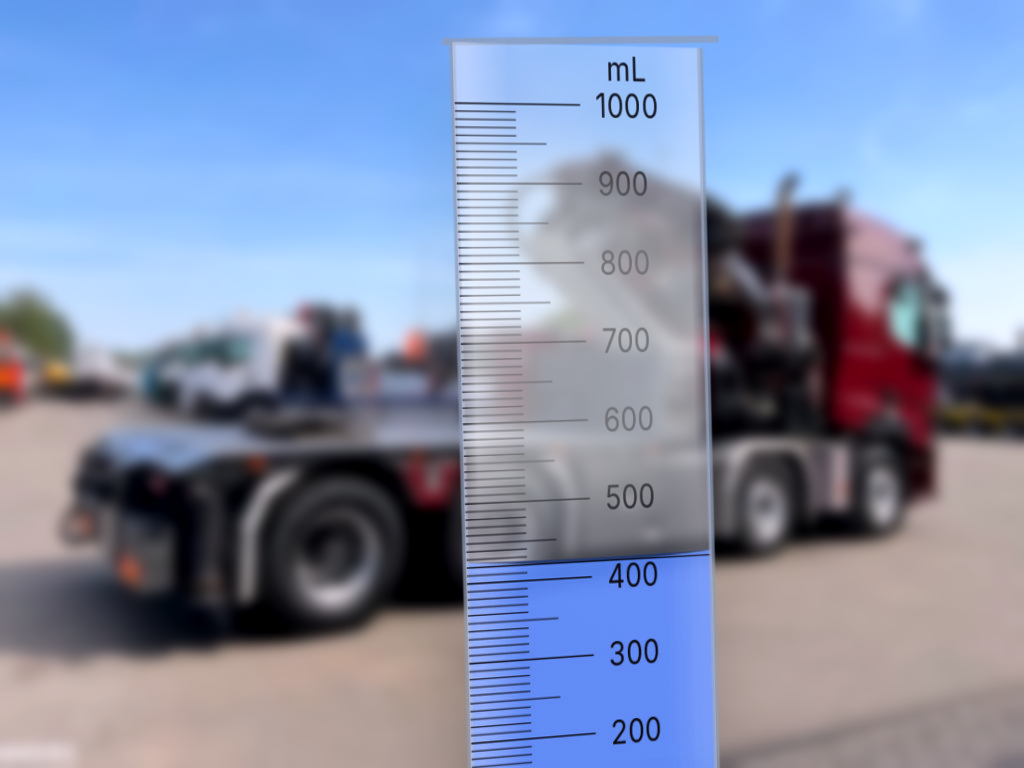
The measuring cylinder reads 420 mL
